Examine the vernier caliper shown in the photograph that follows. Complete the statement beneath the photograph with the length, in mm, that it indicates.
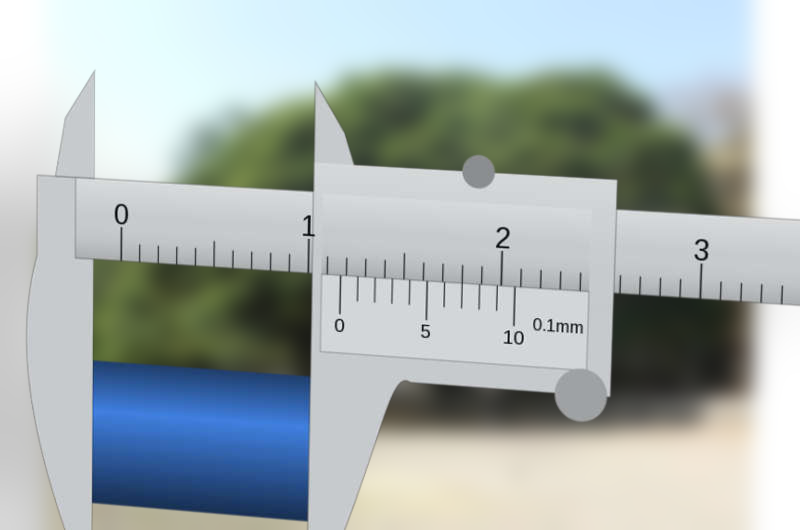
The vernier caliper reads 11.7 mm
